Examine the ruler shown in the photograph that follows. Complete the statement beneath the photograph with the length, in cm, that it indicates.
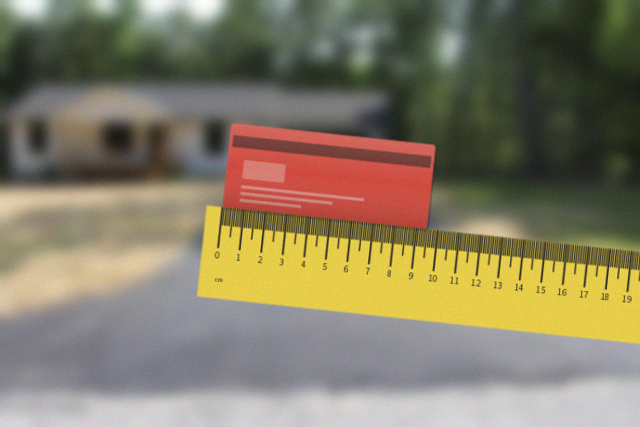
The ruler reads 9.5 cm
